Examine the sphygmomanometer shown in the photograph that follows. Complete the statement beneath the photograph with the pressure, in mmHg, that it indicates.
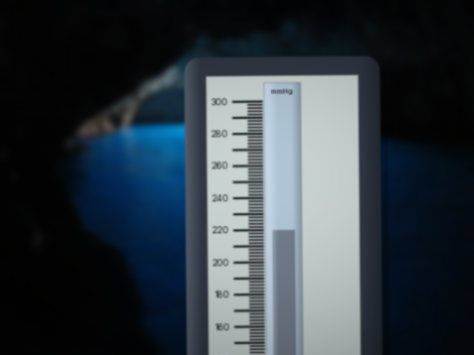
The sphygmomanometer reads 220 mmHg
